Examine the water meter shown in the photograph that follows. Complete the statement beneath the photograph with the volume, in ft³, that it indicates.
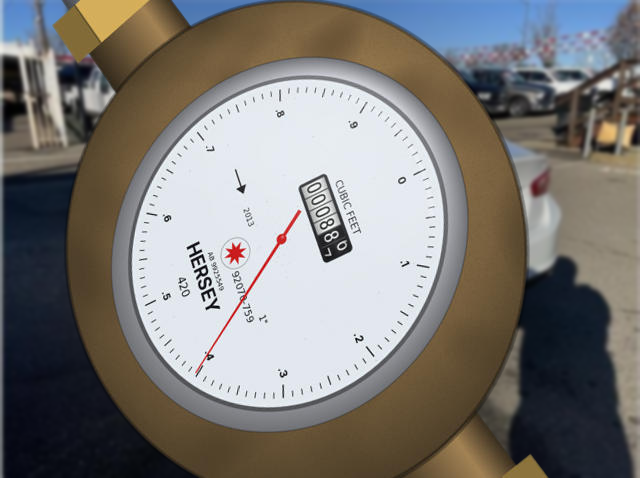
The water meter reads 886.40 ft³
